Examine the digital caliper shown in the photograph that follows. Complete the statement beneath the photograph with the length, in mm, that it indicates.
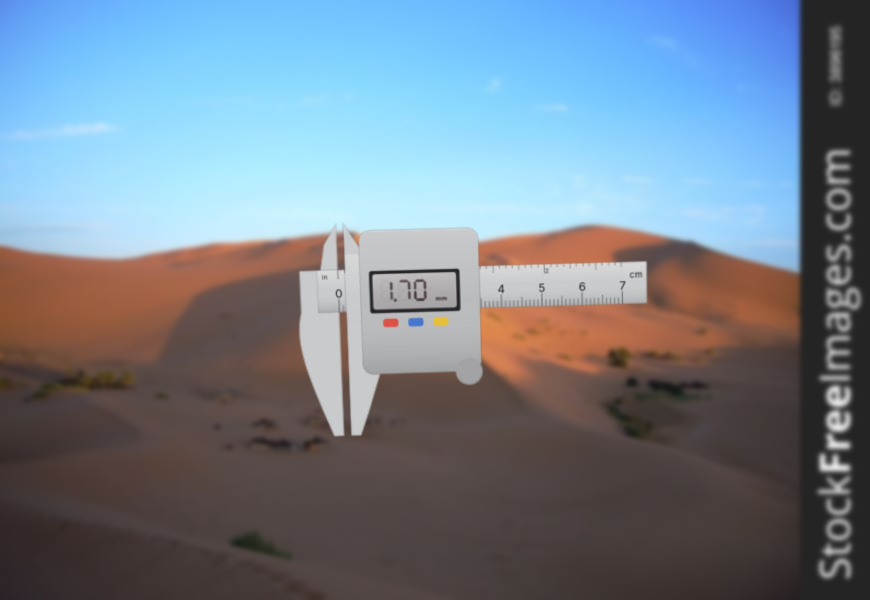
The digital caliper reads 1.70 mm
